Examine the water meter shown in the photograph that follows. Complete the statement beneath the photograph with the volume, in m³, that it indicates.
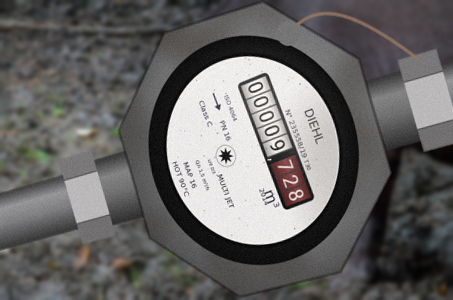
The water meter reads 9.728 m³
